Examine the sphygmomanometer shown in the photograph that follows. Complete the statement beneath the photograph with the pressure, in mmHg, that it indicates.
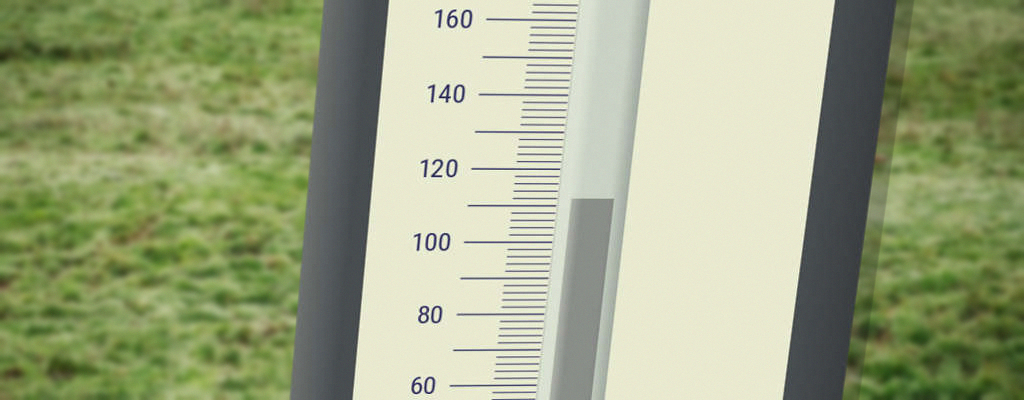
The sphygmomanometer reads 112 mmHg
